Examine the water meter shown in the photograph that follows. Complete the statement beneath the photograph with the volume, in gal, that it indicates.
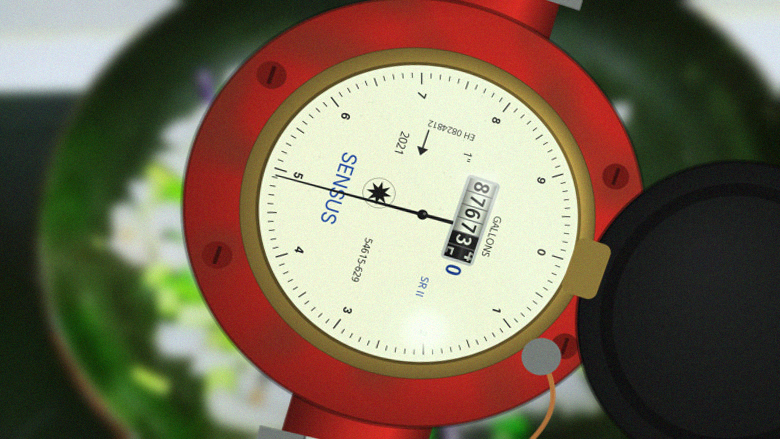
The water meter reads 8767344.9 gal
